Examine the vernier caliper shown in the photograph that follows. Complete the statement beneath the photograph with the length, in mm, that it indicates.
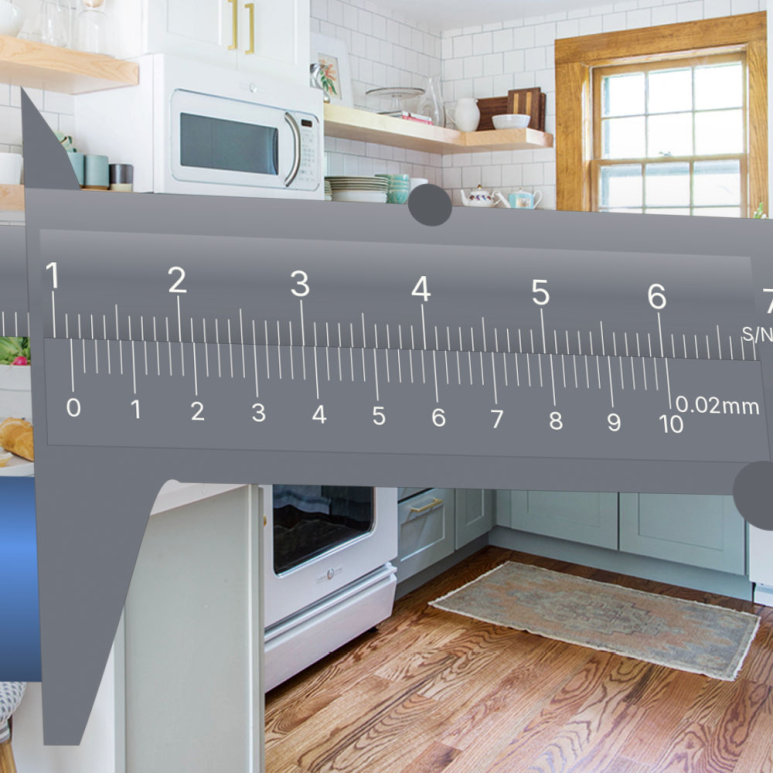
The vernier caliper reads 11.3 mm
